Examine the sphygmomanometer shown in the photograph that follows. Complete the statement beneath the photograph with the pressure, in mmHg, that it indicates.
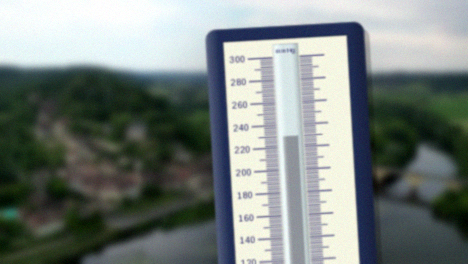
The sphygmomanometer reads 230 mmHg
